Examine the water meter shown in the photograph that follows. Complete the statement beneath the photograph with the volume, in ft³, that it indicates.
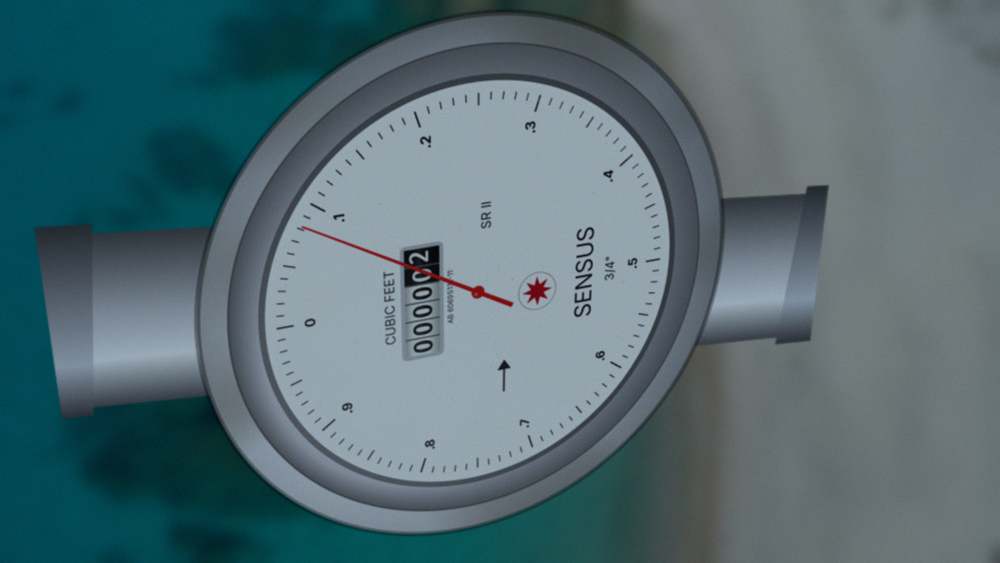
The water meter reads 2.08 ft³
